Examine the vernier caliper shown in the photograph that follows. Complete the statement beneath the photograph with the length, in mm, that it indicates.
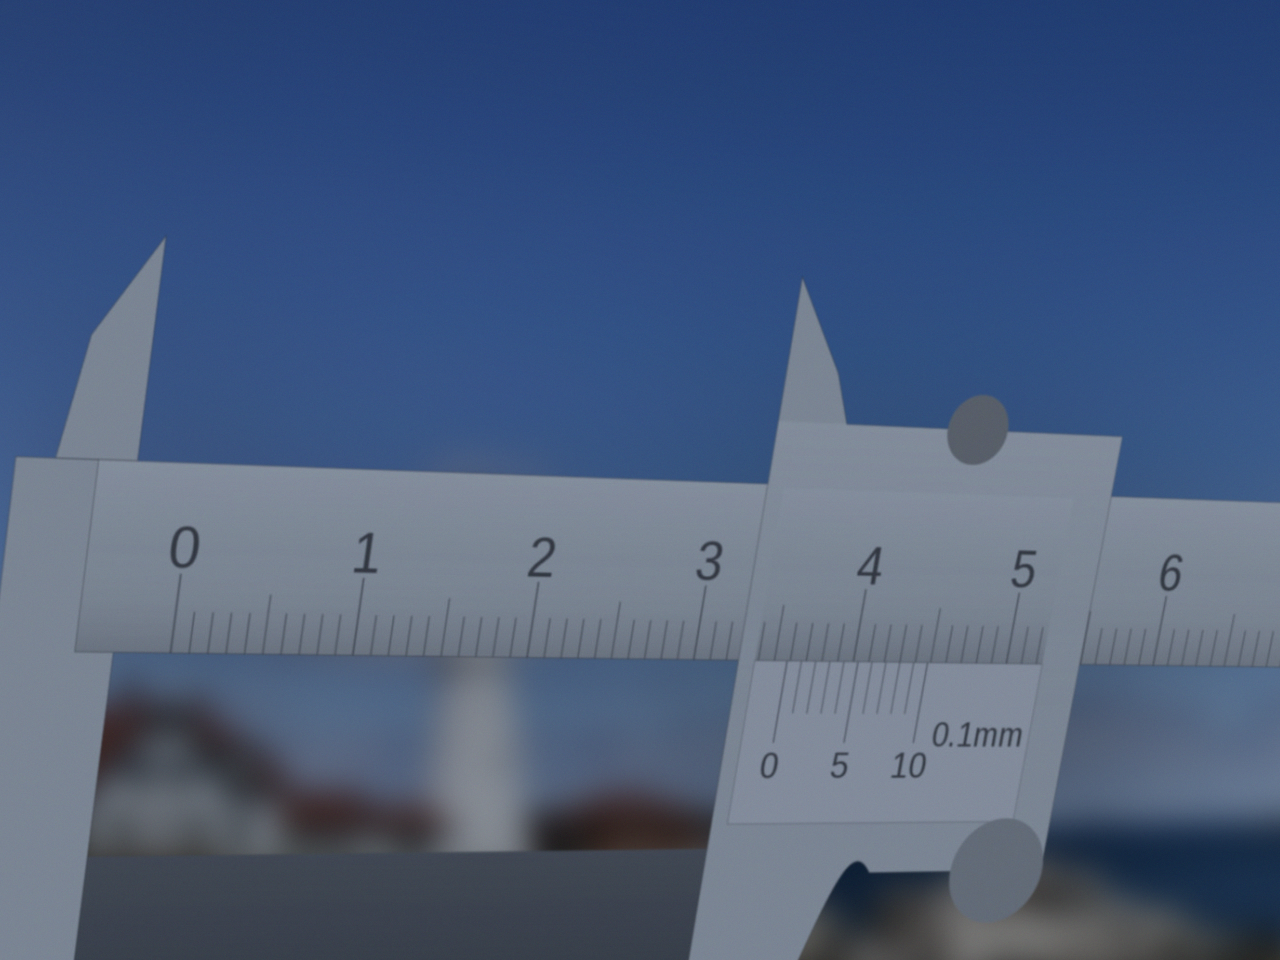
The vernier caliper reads 35.8 mm
